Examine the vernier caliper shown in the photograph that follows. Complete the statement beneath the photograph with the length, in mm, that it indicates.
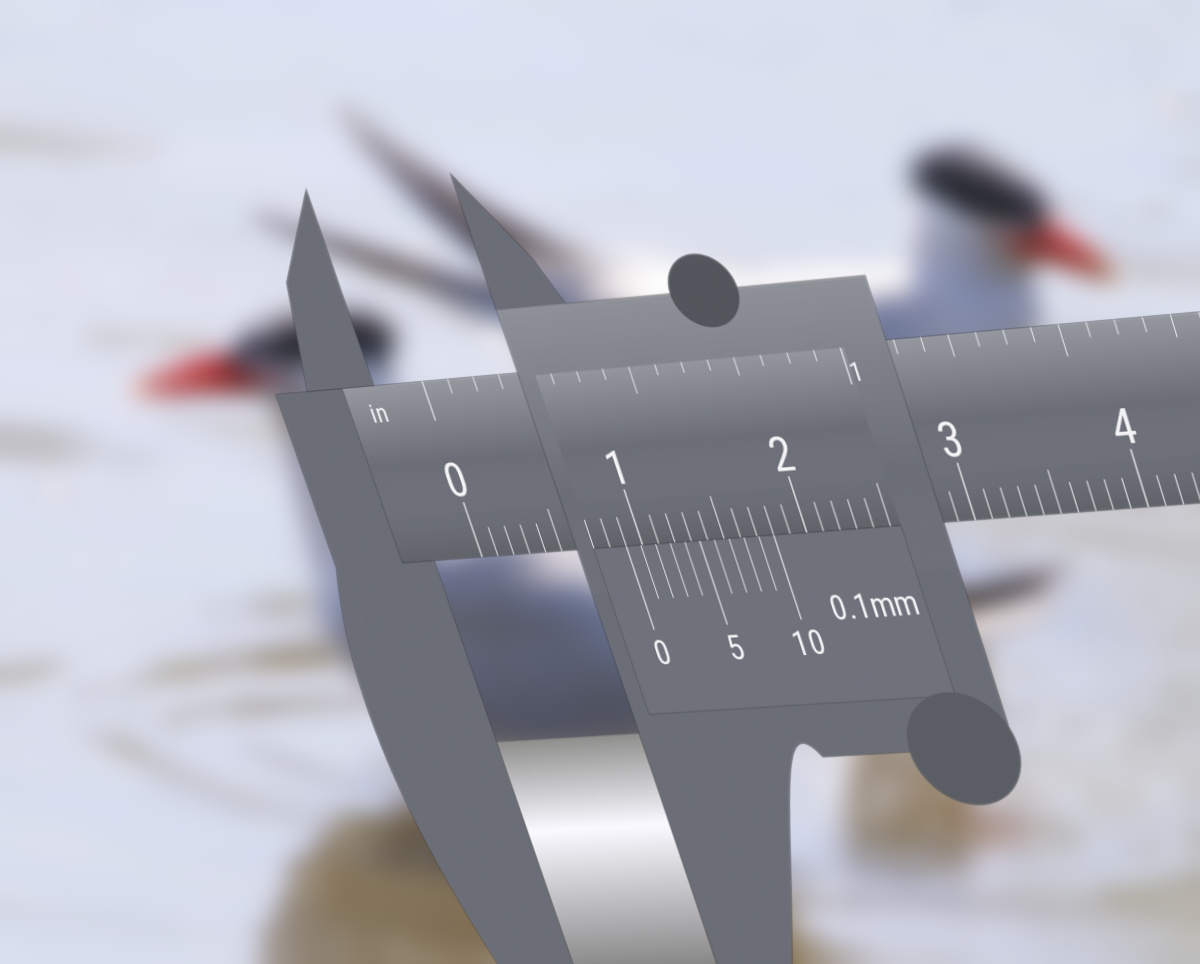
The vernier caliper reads 9.0 mm
